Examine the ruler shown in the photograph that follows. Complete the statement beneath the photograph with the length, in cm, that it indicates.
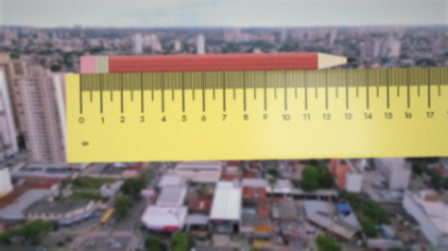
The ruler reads 13.5 cm
